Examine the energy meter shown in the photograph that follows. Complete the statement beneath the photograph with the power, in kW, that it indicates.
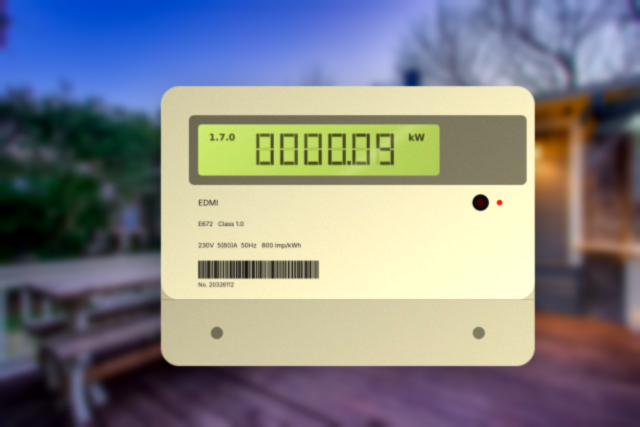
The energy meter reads 0.09 kW
